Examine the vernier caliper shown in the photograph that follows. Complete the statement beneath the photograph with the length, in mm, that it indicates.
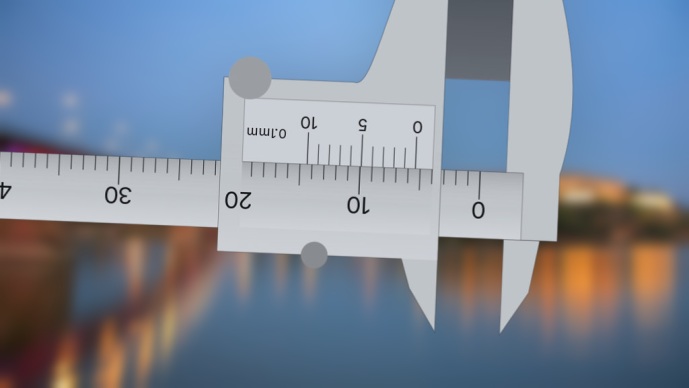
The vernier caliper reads 5.4 mm
